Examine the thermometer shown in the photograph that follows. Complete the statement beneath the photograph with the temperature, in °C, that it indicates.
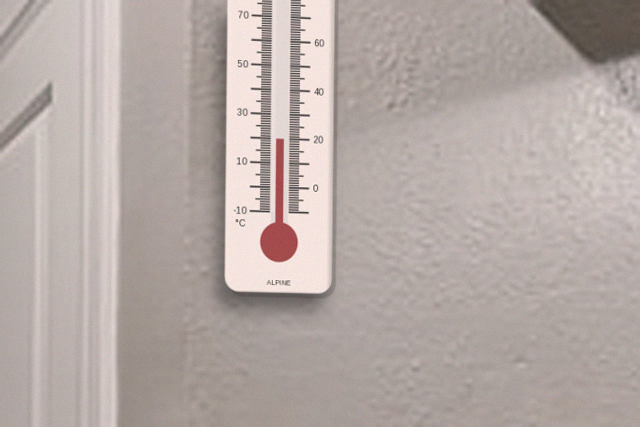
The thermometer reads 20 °C
